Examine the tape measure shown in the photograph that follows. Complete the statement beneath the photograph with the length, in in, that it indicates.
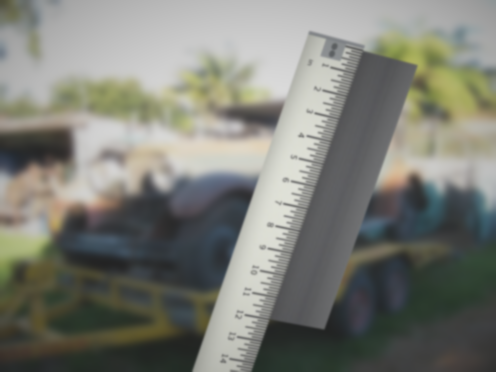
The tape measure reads 12 in
